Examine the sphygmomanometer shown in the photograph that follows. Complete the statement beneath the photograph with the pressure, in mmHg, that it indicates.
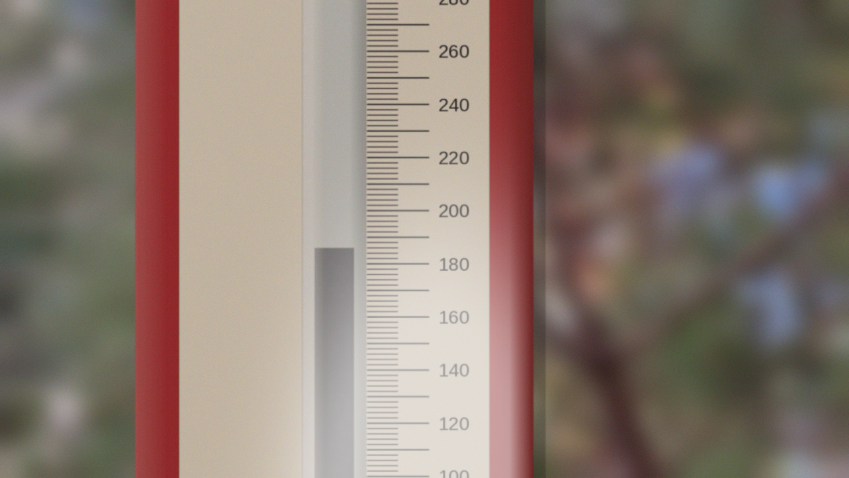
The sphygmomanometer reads 186 mmHg
